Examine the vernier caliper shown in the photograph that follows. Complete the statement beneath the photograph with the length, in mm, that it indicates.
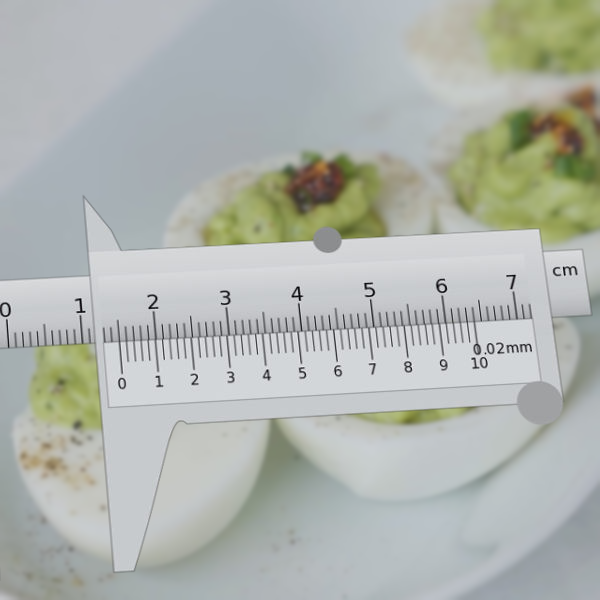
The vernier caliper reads 15.0 mm
